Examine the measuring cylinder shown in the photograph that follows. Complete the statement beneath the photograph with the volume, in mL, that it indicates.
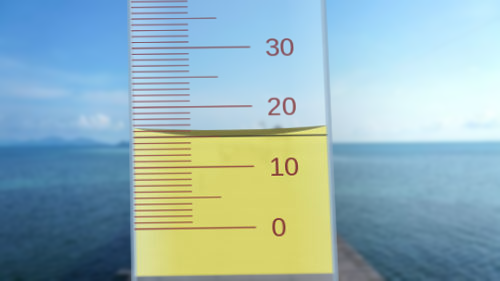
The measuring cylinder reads 15 mL
